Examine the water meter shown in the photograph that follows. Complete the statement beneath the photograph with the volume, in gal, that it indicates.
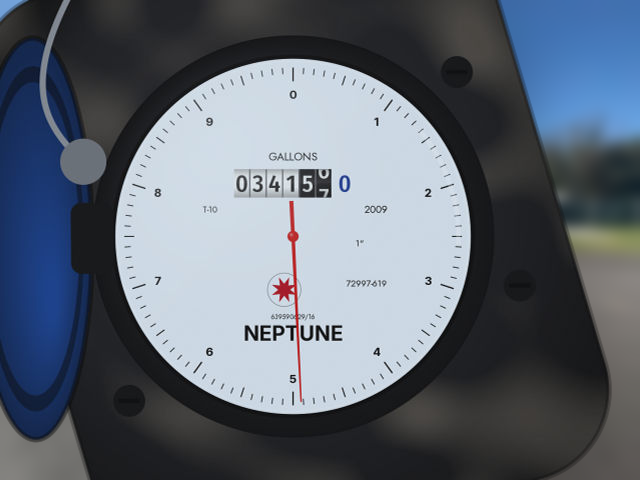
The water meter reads 341564.9 gal
